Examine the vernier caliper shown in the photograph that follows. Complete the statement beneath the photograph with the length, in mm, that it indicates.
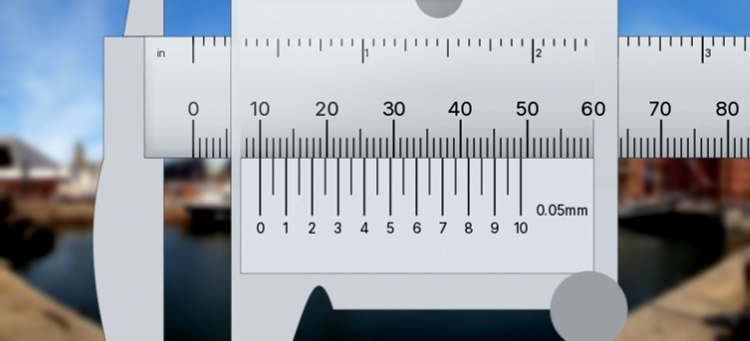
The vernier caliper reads 10.0 mm
